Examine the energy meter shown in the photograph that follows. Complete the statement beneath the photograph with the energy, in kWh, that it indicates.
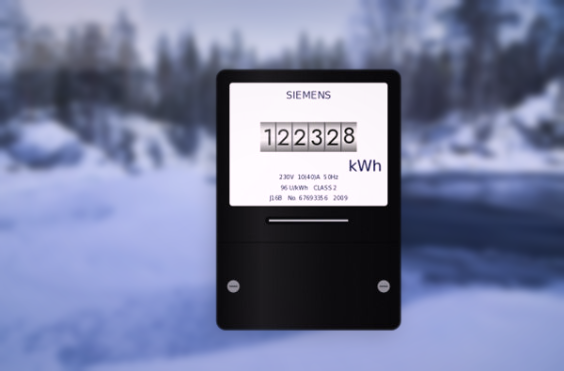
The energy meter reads 122328 kWh
